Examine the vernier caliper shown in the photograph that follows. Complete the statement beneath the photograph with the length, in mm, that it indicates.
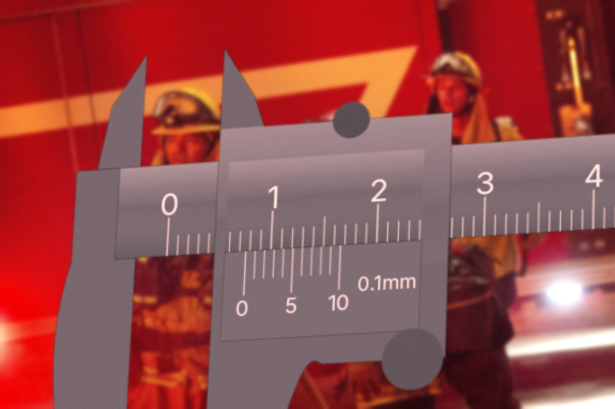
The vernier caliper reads 7.6 mm
